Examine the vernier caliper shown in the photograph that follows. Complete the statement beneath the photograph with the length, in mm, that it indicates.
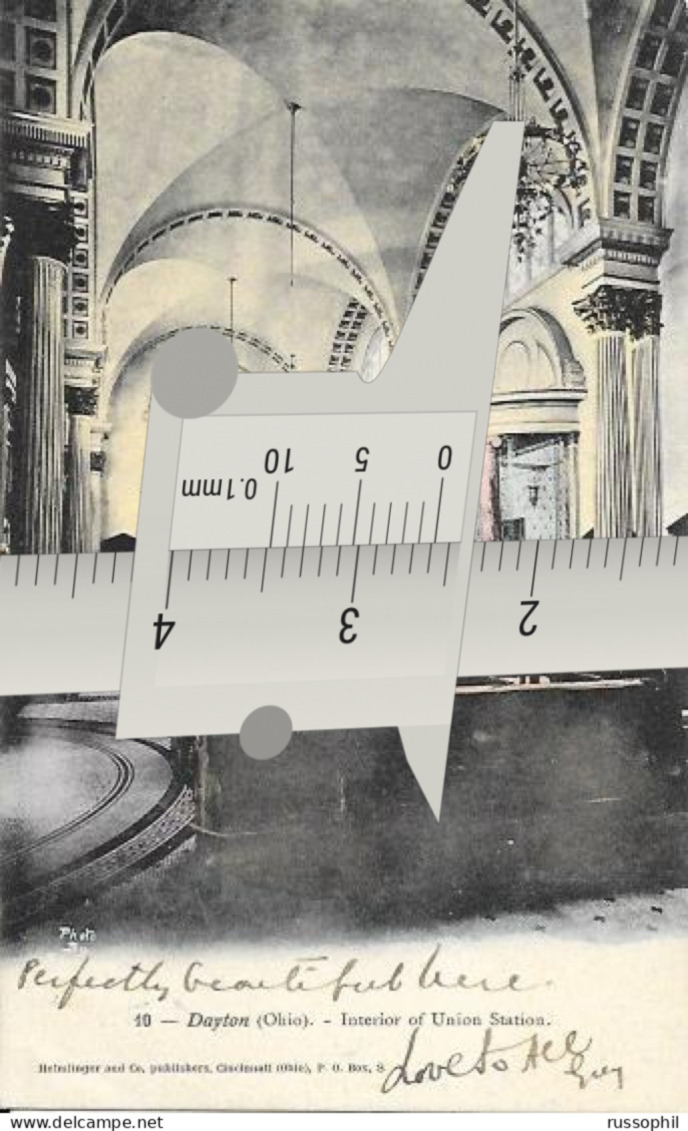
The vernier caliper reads 25.8 mm
